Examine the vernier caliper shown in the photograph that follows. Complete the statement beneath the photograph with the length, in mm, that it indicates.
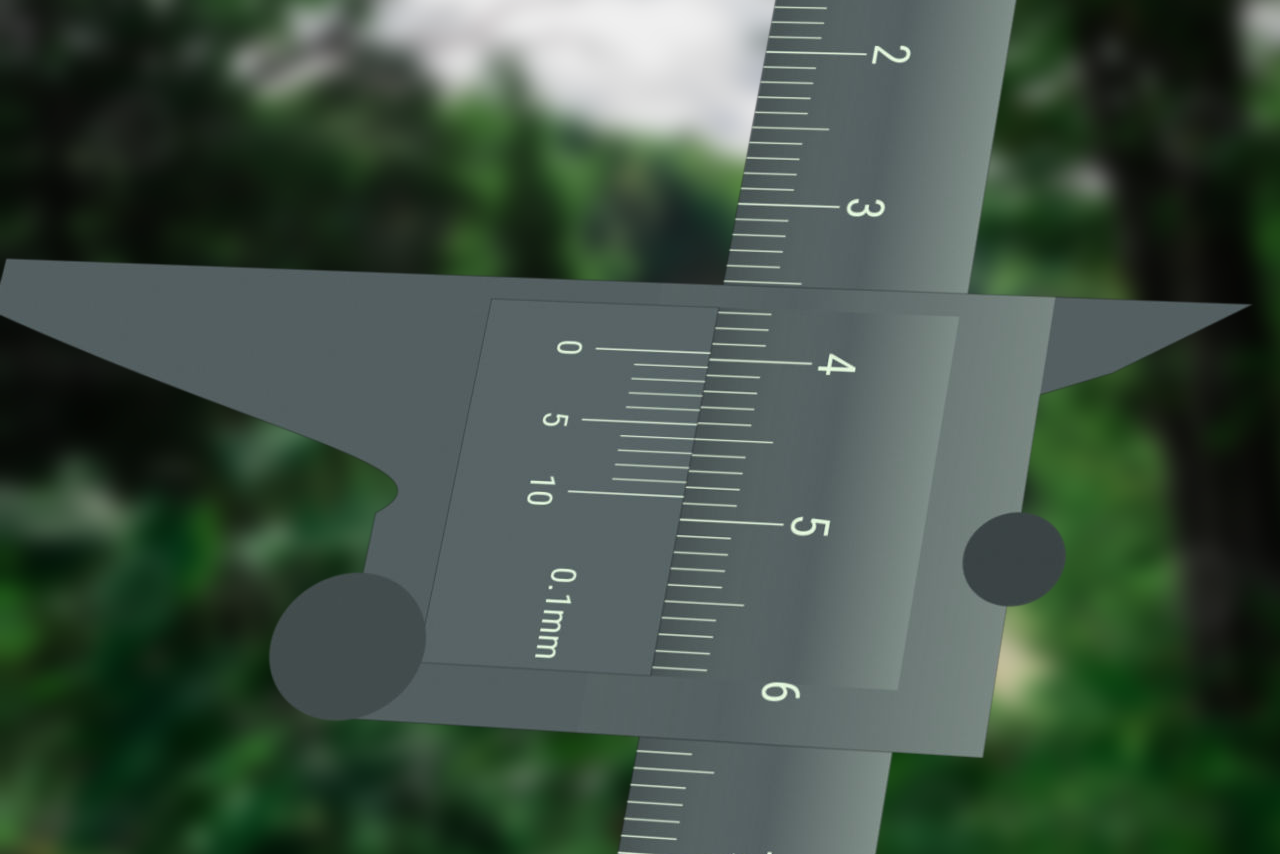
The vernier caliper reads 39.6 mm
